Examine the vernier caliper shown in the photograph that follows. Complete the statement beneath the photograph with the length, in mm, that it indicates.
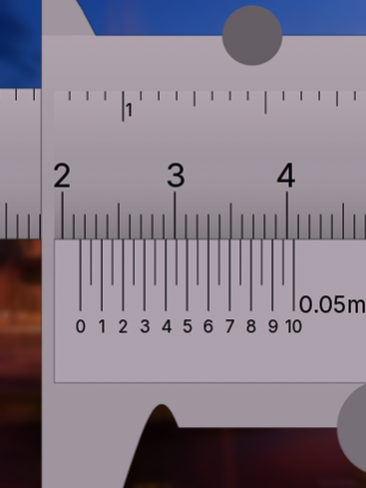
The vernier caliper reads 21.6 mm
